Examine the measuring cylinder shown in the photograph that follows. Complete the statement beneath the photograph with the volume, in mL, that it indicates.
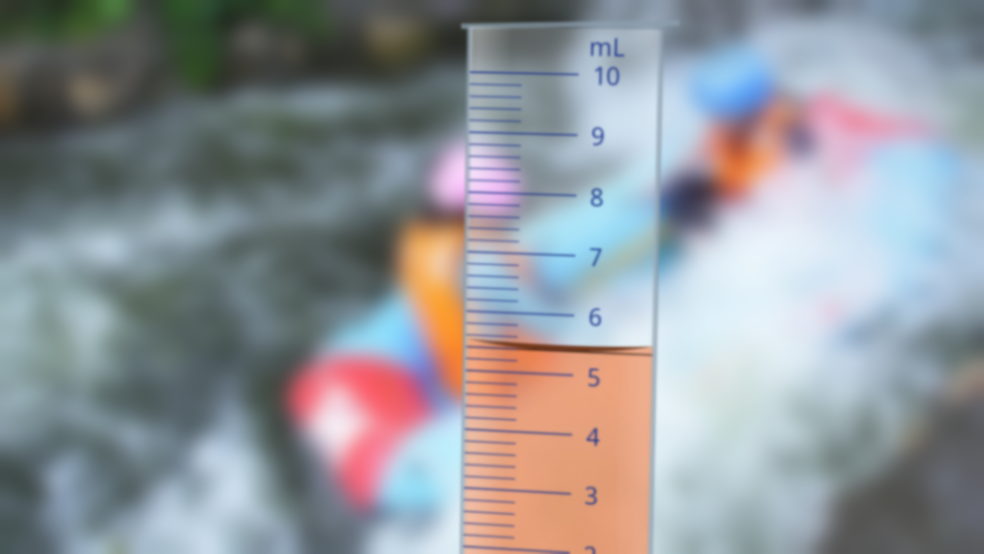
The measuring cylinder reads 5.4 mL
